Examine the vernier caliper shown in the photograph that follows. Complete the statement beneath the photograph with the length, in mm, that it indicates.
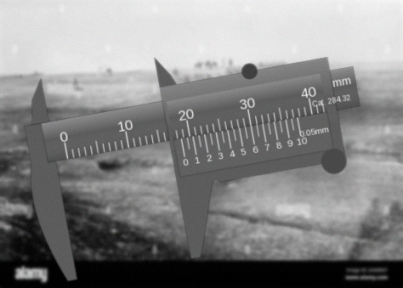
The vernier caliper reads 18.6 mm
